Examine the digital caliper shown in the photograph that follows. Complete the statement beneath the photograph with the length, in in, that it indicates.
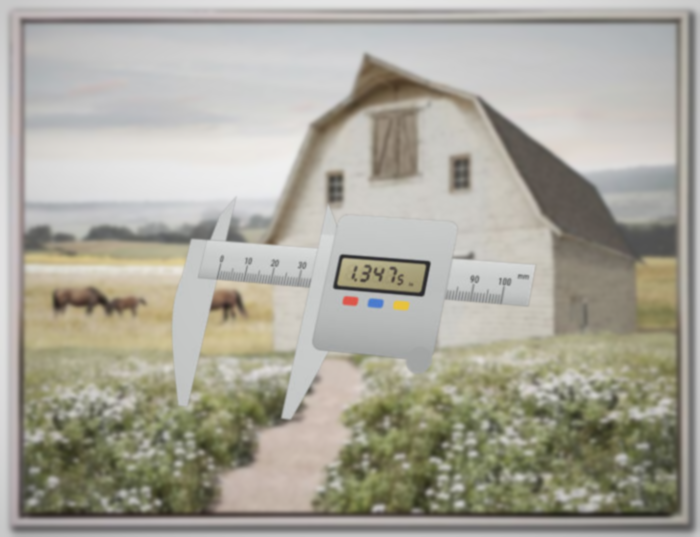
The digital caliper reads 1.3475 in
